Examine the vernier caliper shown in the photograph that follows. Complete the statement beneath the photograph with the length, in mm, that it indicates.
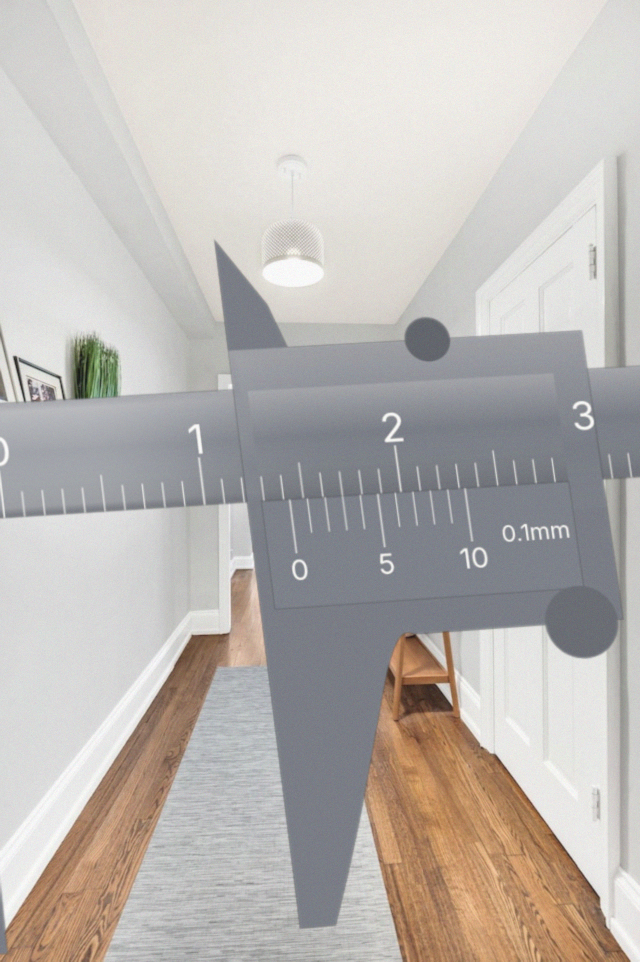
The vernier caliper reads 14.3 mm
